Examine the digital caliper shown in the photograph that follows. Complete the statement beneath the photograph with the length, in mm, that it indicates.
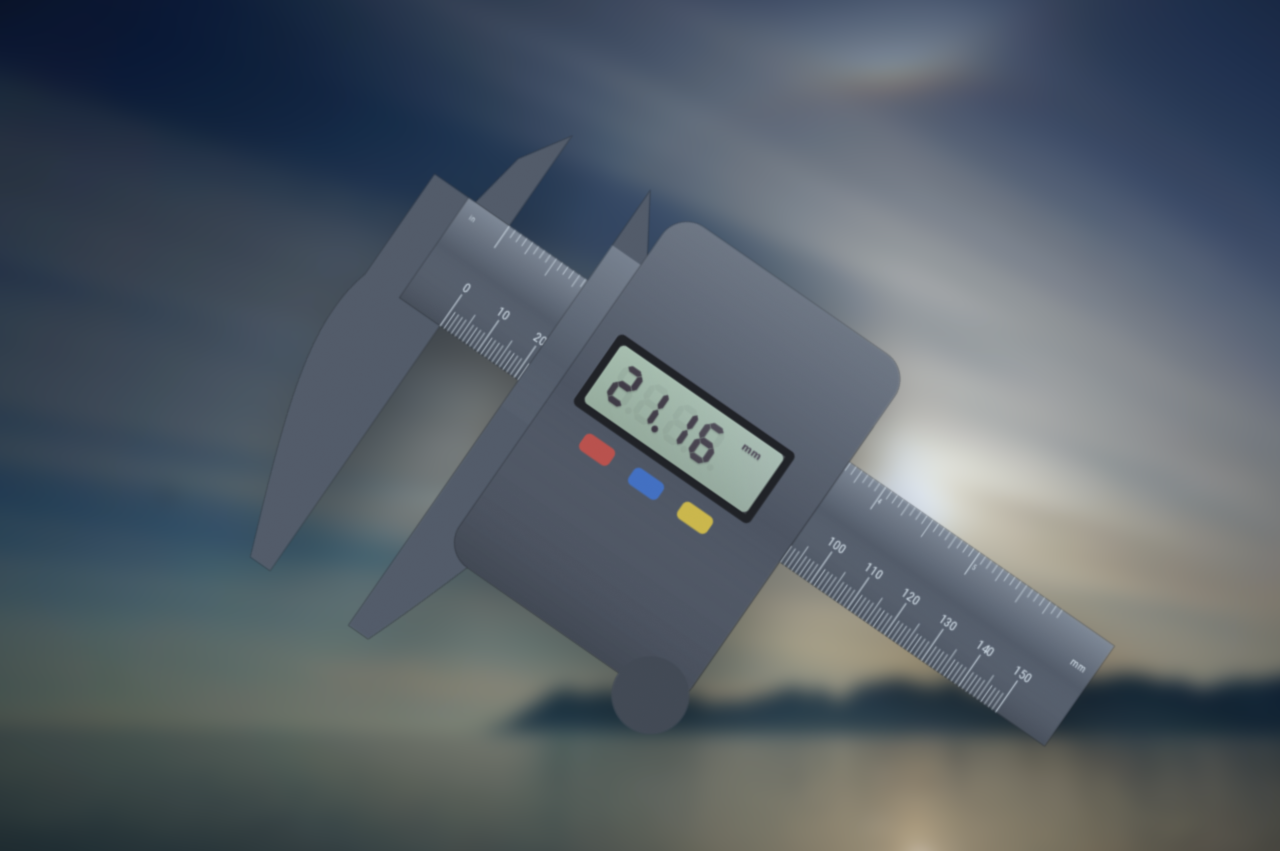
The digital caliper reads 21.16 mm
